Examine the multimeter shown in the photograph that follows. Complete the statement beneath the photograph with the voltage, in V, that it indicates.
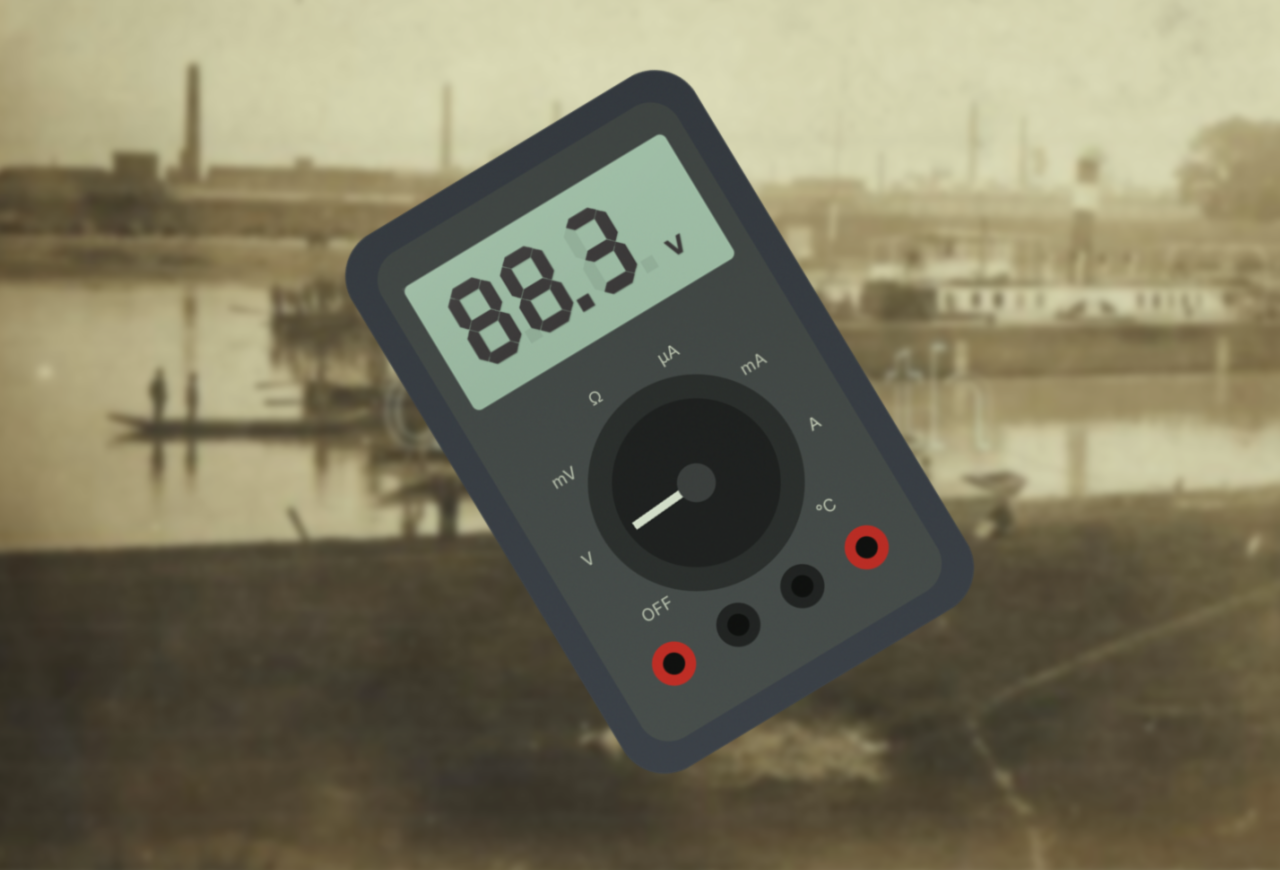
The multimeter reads 88.3 V
